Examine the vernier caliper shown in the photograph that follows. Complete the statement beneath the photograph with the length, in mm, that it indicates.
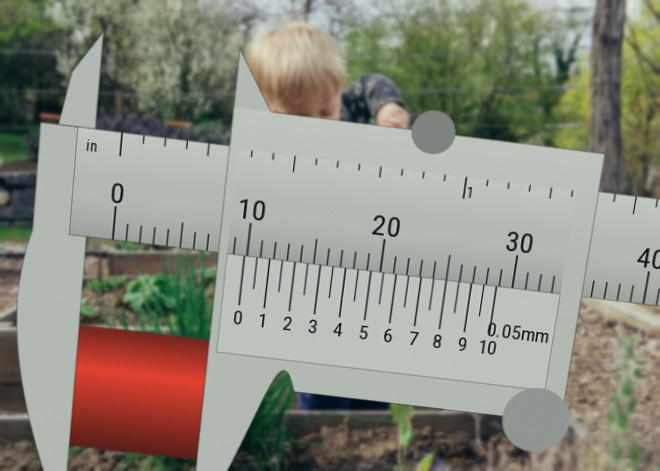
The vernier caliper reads 9.8 mm
